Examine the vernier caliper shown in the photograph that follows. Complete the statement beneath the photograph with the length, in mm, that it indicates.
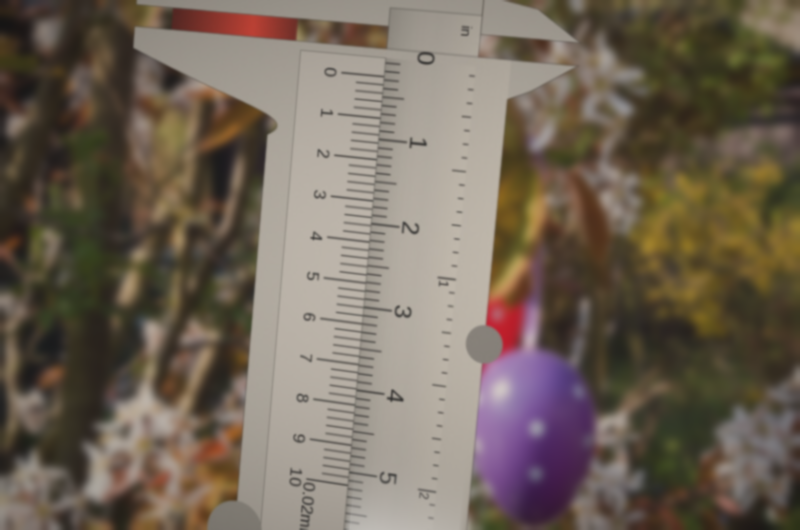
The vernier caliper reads 2.6 mm
